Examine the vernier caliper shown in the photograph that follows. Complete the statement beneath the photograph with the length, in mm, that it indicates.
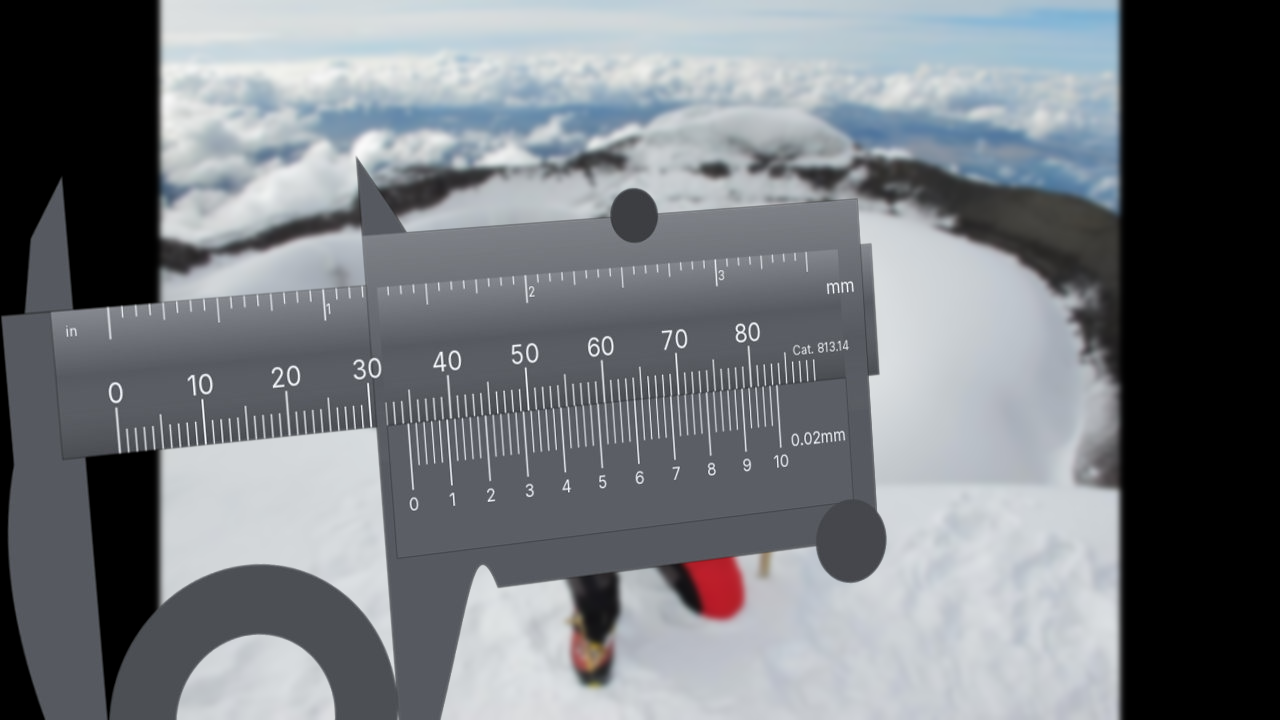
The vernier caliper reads 34.6 mm
